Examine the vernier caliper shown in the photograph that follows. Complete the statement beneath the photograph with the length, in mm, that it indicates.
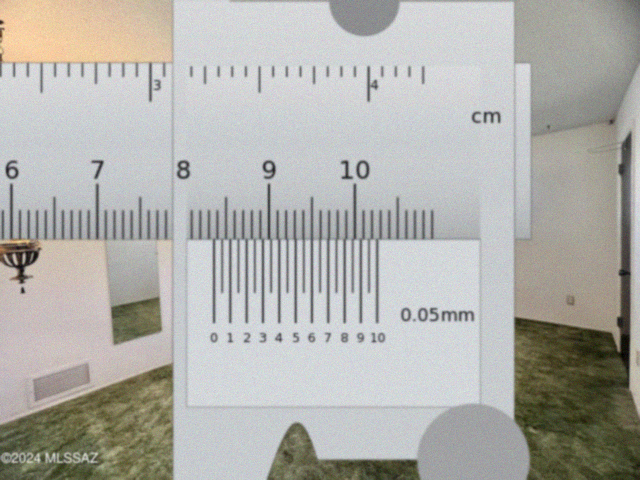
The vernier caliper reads 83.6 mm
